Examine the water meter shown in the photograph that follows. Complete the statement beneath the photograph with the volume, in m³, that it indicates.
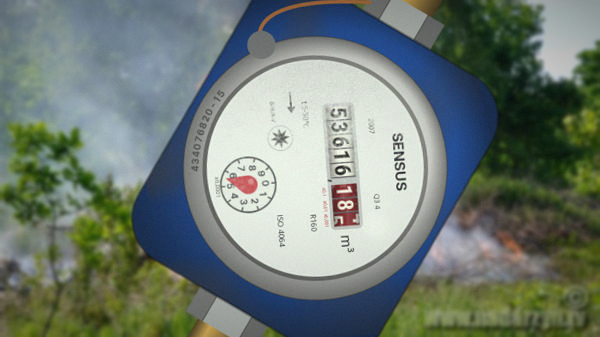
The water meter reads 53616.1845 m³
